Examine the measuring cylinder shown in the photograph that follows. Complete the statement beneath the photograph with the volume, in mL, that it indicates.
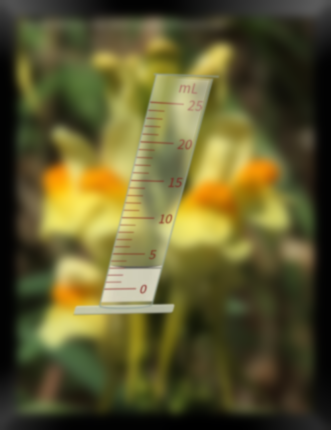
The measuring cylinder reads 3 mL
